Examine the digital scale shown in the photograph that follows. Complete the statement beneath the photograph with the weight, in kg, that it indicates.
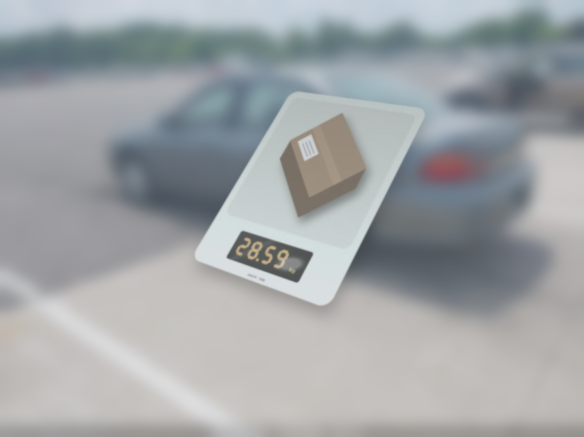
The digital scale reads 28.59 kg
